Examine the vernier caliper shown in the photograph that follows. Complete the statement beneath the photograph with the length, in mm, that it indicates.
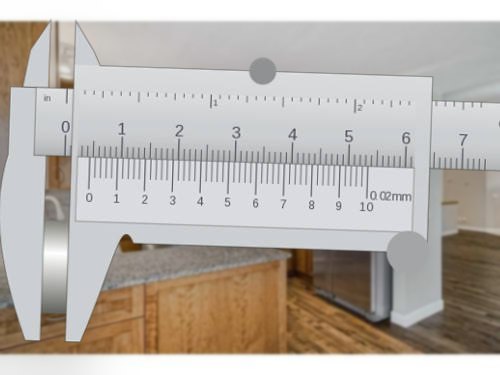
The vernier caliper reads 4.4 mm
